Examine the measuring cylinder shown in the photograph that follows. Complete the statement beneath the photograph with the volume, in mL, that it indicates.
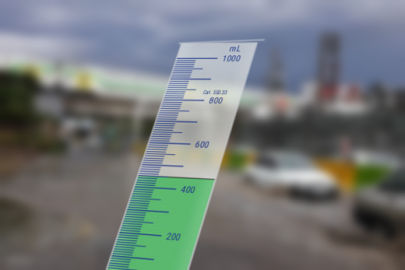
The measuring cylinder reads 450 mL
